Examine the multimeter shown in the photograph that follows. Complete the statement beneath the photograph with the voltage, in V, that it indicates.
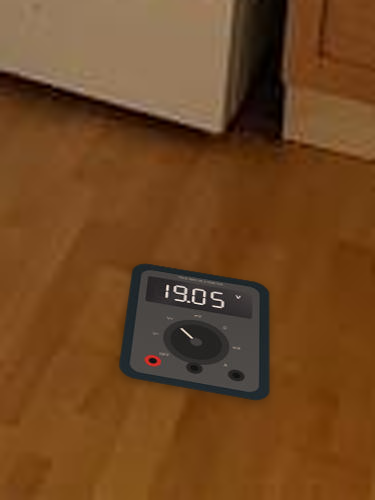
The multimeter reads 19.05 V
